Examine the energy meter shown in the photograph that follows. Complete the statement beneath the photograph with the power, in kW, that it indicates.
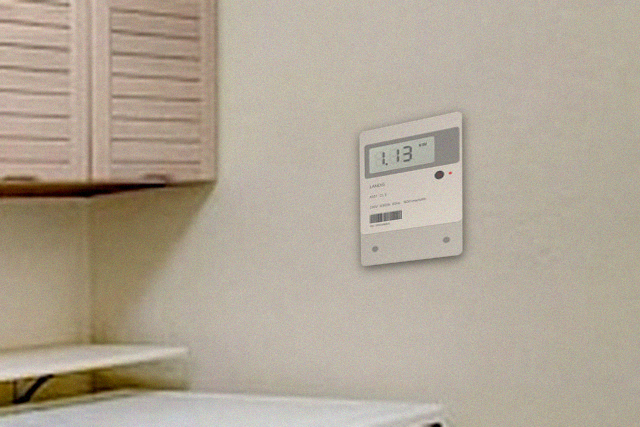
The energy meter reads 1.13 kW
